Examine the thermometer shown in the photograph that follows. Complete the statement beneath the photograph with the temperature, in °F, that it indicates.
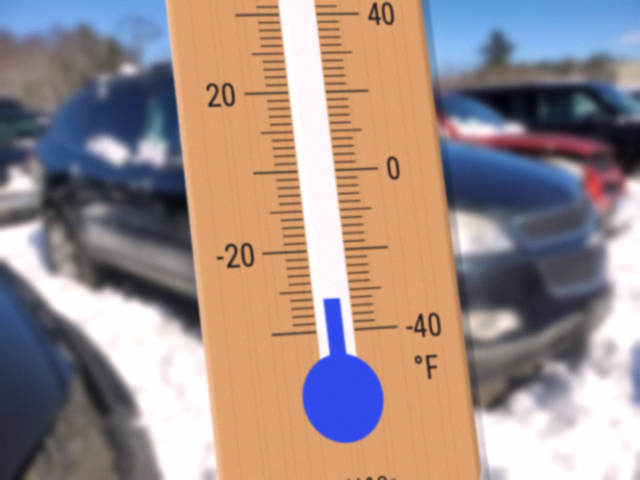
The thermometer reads -32 °F
